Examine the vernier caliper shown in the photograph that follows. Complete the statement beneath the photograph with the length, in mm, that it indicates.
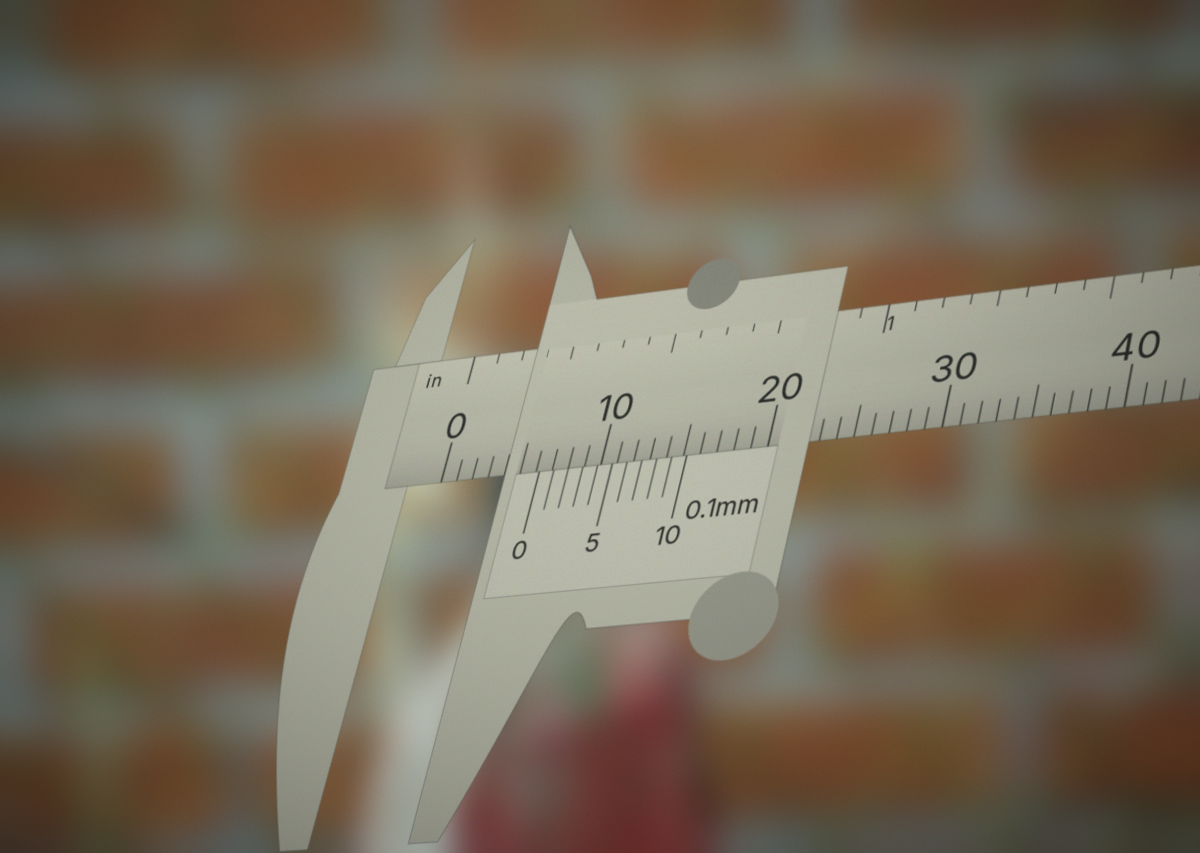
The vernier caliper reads 6.2 mm
